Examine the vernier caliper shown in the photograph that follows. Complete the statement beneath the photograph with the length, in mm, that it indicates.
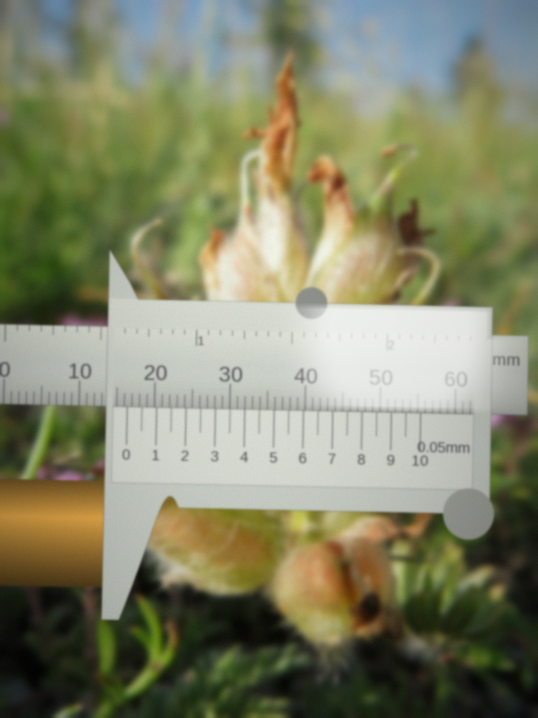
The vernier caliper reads 16.4 mm
